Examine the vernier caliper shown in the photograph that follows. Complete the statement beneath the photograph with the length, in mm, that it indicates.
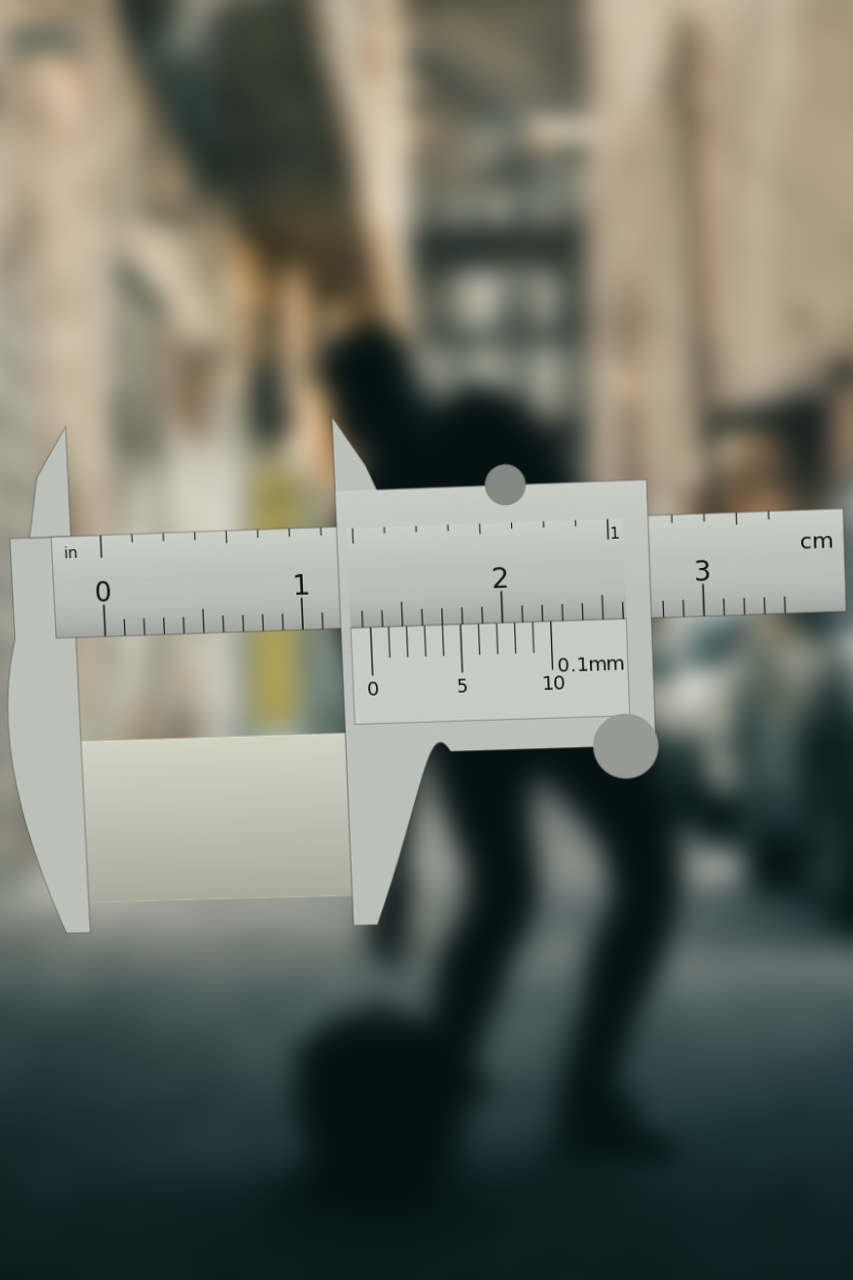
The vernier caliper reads 13.4 mm
